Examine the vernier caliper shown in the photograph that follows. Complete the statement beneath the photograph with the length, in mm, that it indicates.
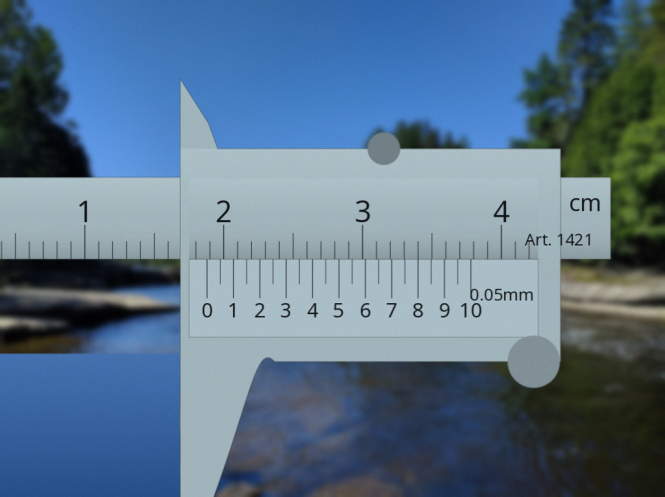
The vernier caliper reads 18.8 mm
